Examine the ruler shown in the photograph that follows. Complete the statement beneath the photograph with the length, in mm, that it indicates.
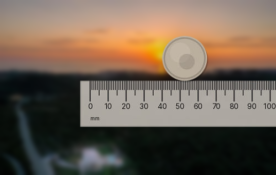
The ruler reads 25 mm
